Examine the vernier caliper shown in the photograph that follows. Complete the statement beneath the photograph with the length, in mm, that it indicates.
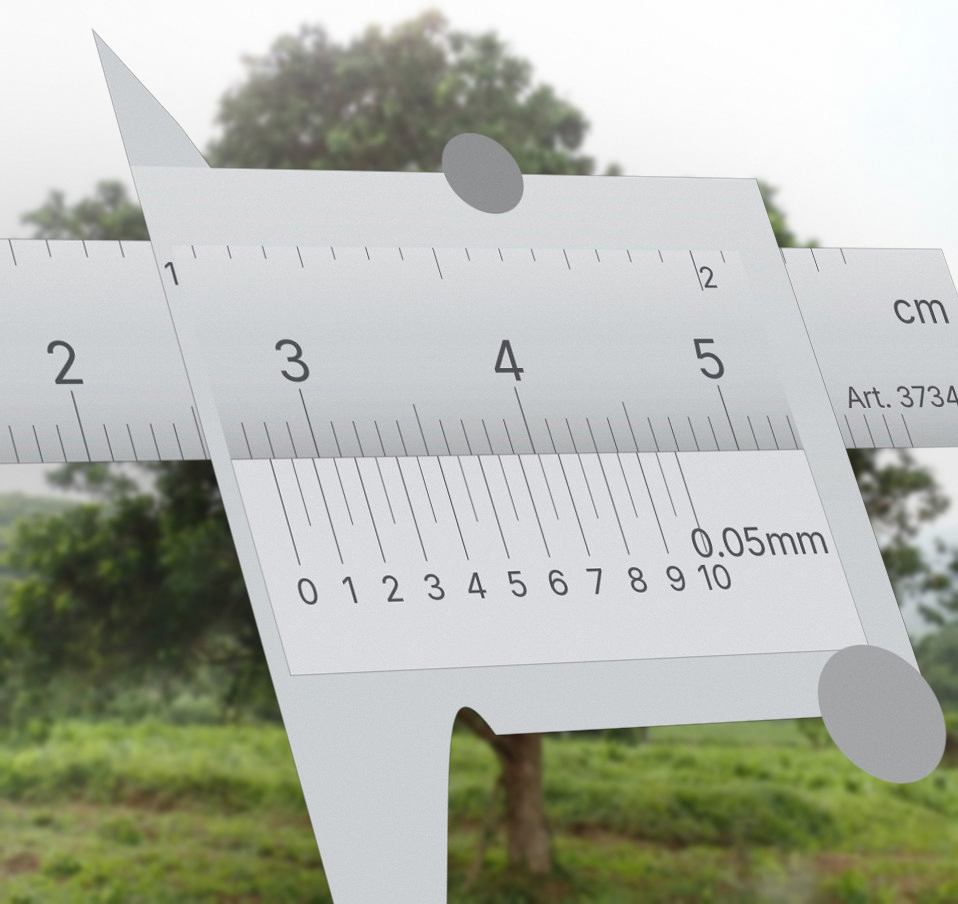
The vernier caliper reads 27.8 mm
